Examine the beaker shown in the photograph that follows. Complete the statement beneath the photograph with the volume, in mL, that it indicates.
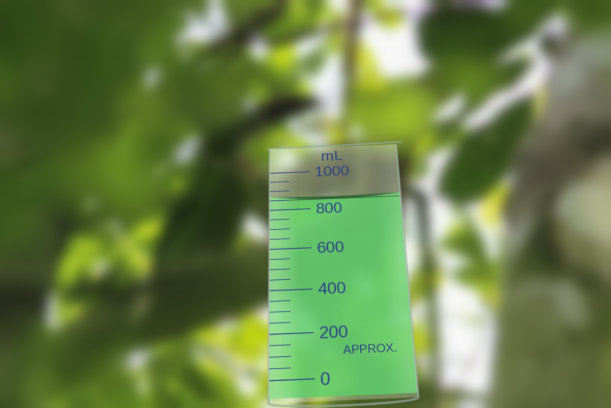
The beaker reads 850 mL
